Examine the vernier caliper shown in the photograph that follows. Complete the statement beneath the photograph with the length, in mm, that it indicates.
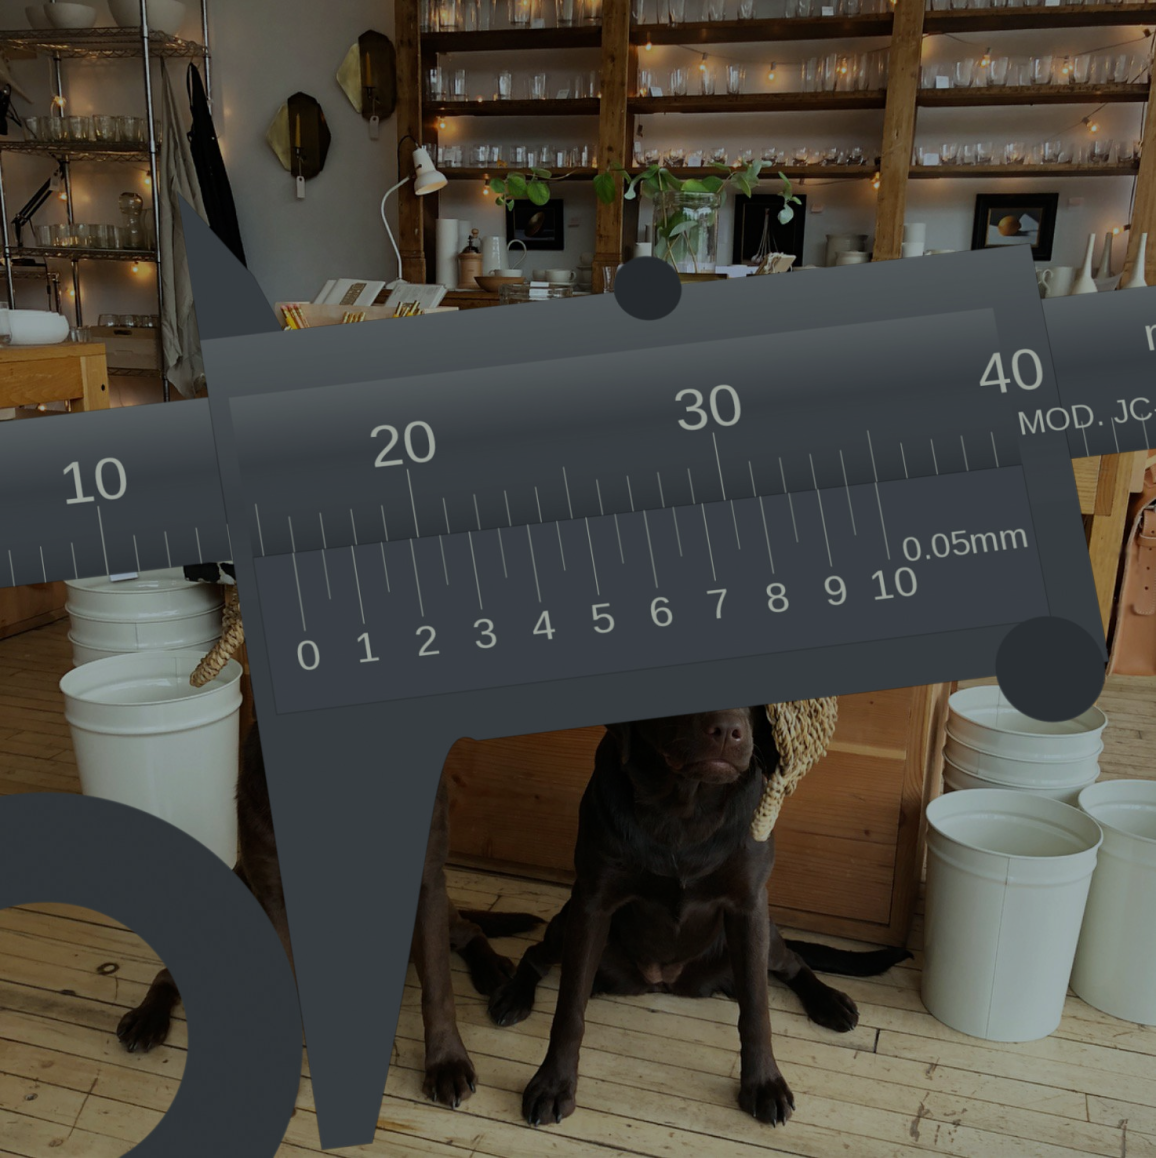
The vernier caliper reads 15.95 mm
